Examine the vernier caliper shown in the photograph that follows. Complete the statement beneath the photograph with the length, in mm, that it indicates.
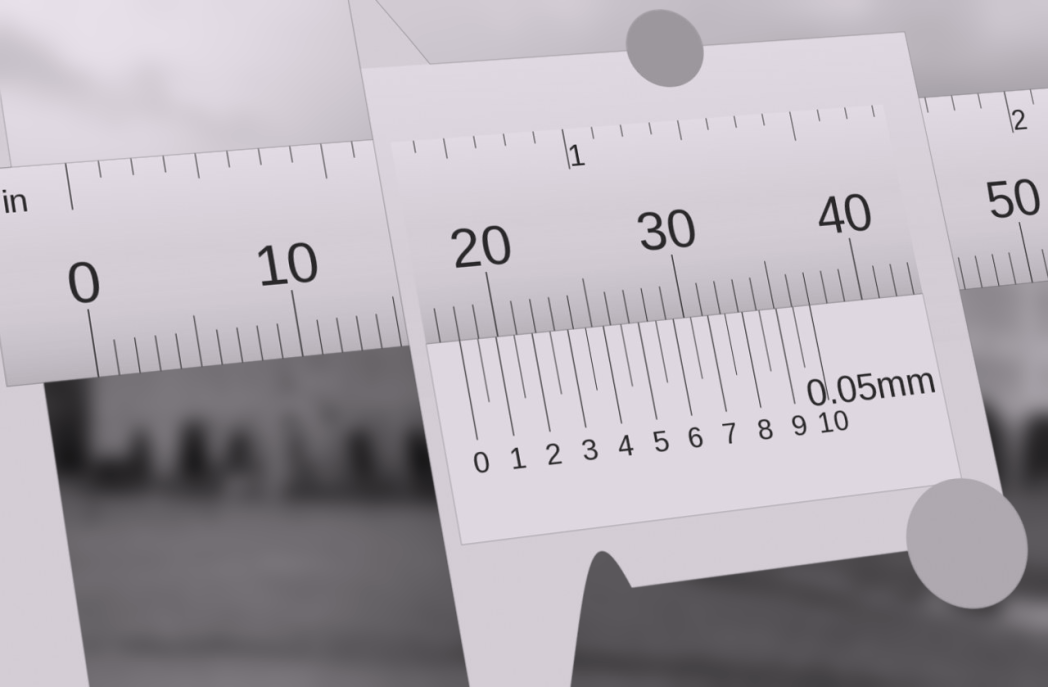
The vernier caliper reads 18.0 mm
